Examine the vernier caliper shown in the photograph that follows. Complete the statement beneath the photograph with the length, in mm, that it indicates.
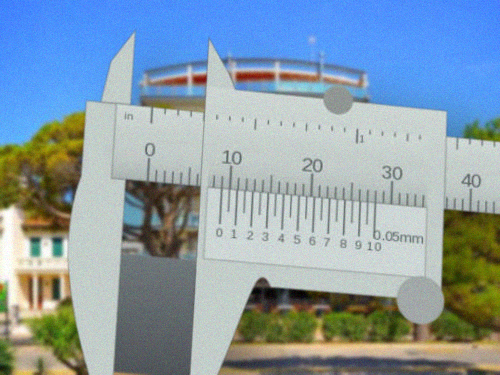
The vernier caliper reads 9.0 mm
